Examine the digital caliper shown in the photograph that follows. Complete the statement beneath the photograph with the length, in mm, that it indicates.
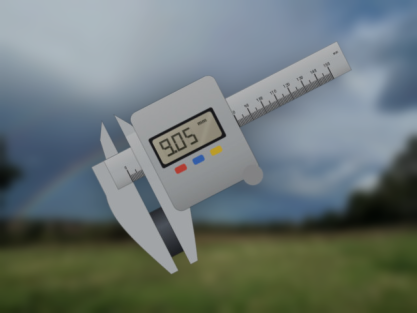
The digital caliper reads 9.05 mm
